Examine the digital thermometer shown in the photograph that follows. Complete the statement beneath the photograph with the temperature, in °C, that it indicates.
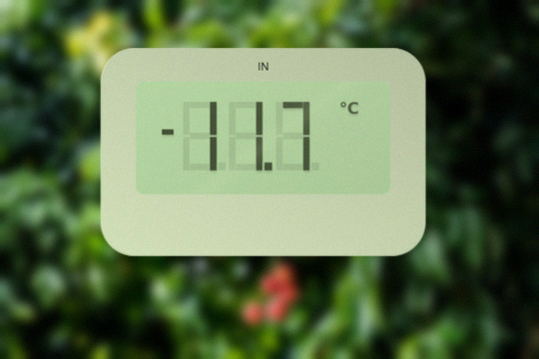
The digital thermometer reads -11.7 °C
